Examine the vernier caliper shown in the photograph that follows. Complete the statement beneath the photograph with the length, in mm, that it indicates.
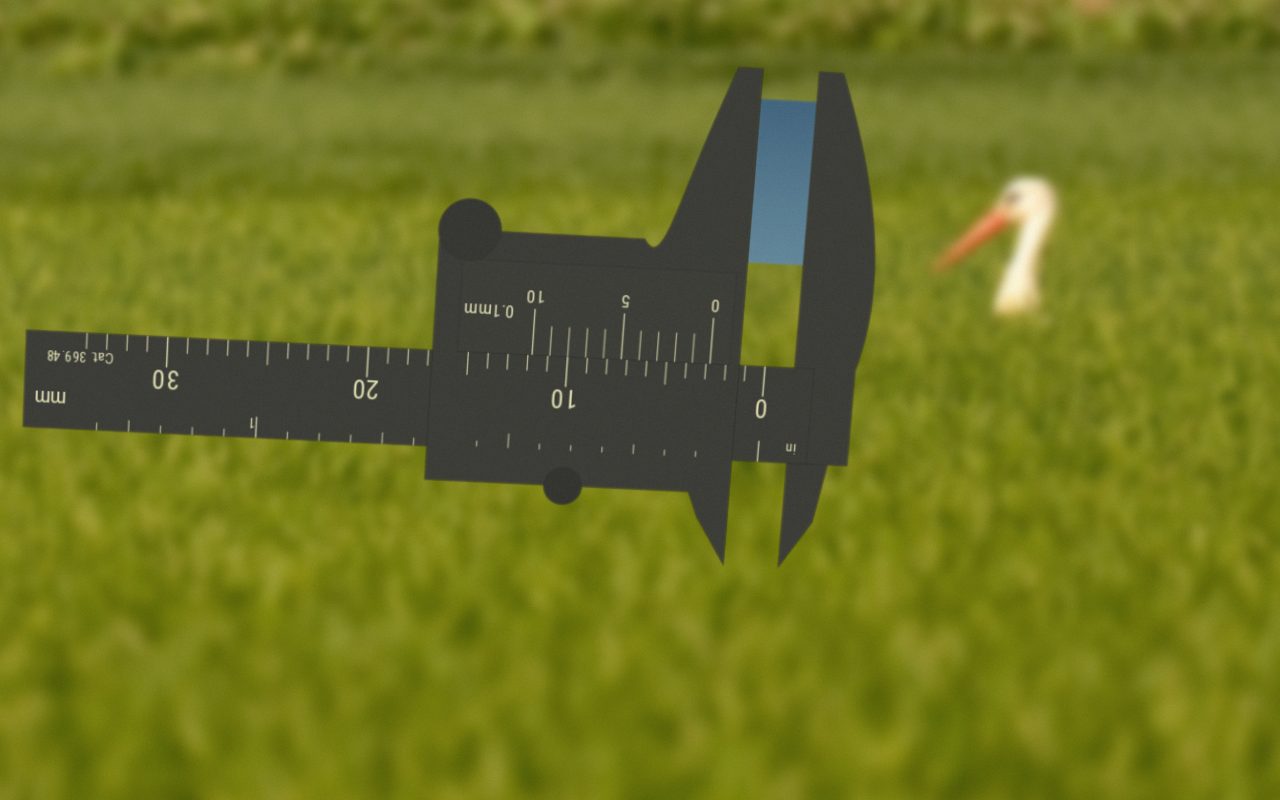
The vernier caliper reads 2.8 mm
